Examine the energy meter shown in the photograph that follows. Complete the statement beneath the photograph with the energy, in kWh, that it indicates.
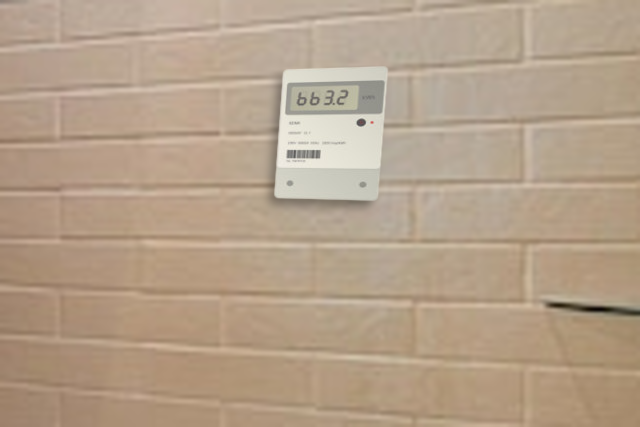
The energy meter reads 663.2 kWh
